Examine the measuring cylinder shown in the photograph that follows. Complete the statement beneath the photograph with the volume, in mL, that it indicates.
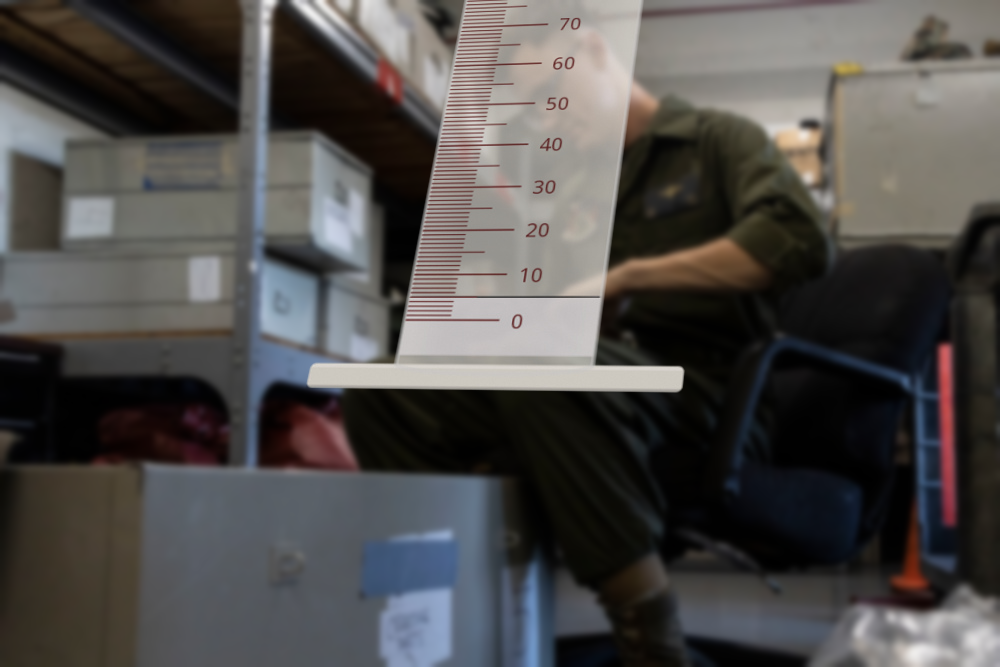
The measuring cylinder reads 5 mL
